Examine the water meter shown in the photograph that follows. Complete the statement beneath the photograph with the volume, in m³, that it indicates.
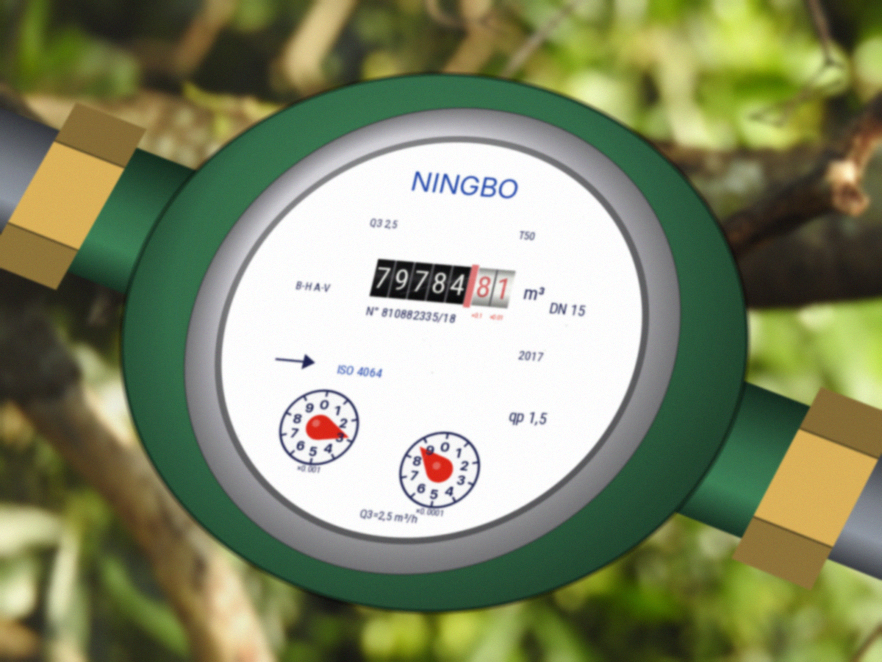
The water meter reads 79784.8128 m³
